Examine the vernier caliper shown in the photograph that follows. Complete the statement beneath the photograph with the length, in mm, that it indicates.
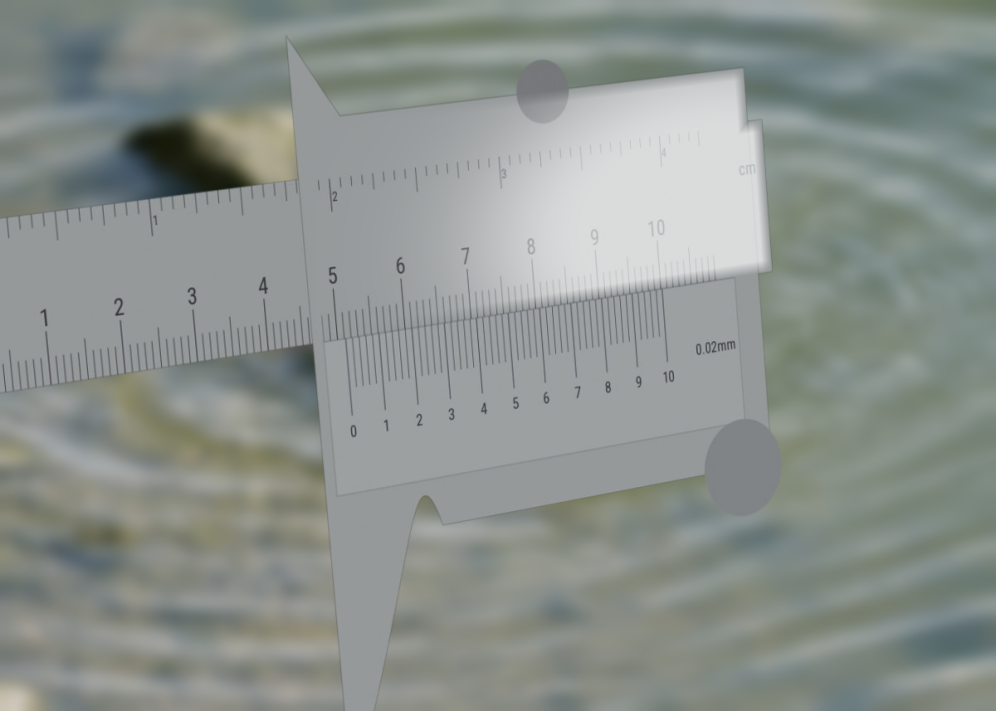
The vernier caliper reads 51.2 mm
